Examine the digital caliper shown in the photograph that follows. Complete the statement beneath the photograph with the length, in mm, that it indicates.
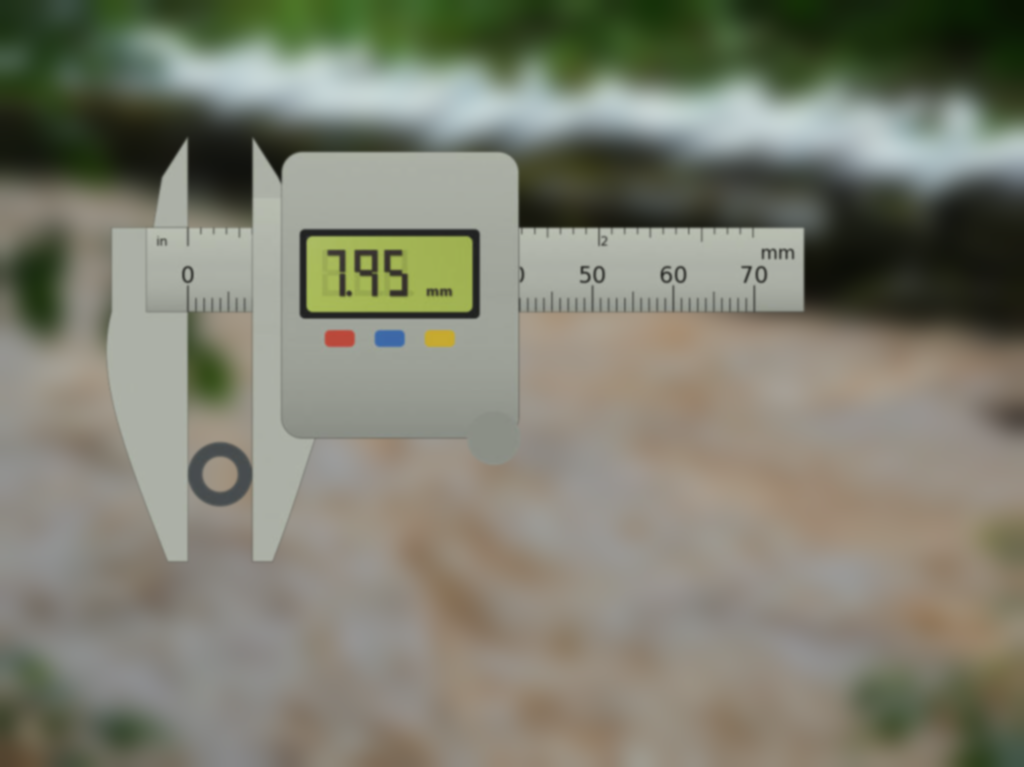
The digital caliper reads 7.95 mm
